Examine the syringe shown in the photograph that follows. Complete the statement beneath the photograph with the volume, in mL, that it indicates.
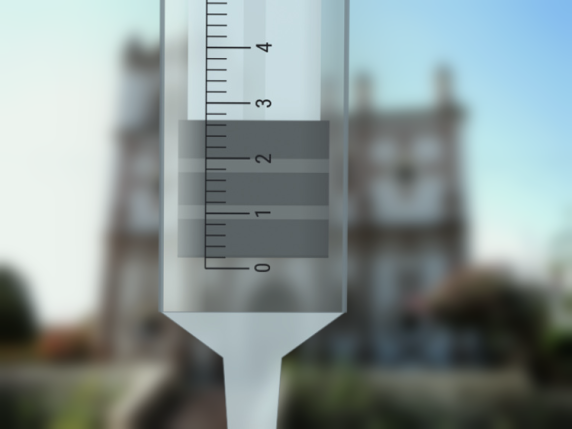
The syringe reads 0.2 mL
